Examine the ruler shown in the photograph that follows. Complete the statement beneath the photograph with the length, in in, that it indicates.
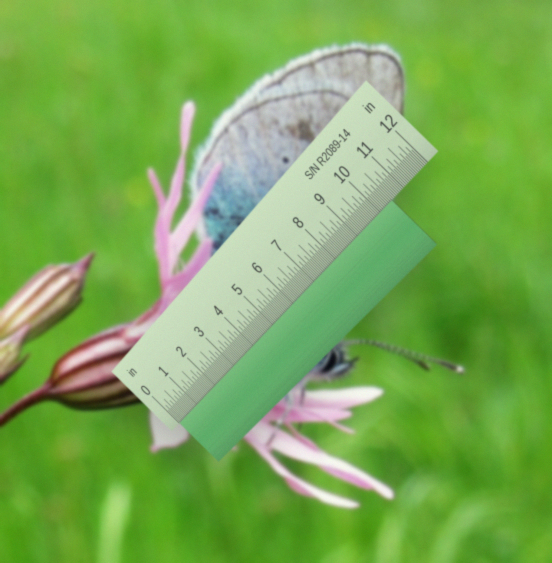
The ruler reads 10.5 in
